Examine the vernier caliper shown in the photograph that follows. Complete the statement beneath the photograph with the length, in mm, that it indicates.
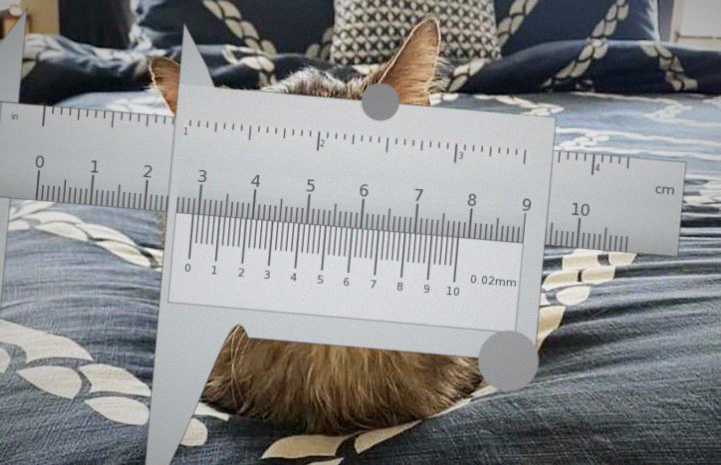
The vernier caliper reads 29.0 mm
